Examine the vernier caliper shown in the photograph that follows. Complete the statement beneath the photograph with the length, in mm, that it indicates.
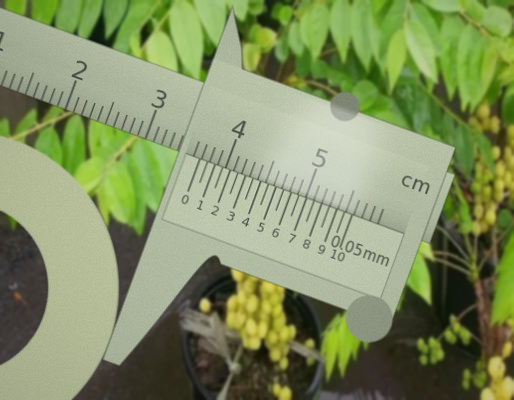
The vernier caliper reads 36.8 mm
